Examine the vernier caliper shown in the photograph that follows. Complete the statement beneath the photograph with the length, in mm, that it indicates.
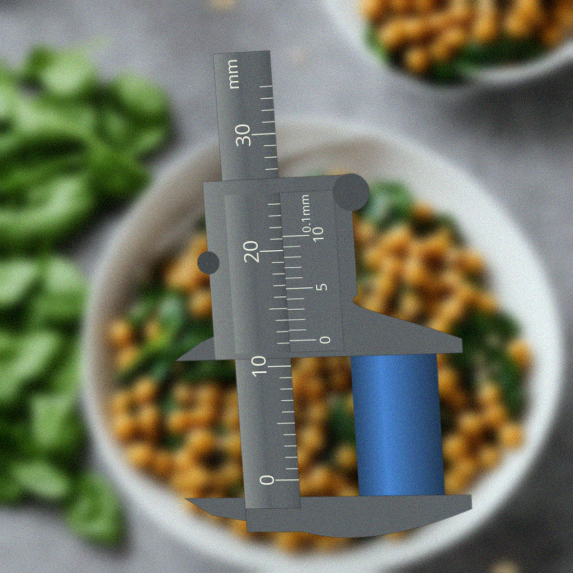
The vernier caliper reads 12.2 mm
